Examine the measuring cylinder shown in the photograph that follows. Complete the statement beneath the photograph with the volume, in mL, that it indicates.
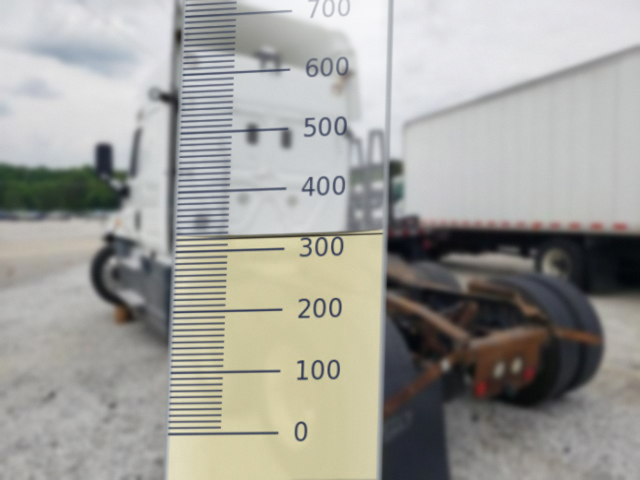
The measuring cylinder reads 320 mL
